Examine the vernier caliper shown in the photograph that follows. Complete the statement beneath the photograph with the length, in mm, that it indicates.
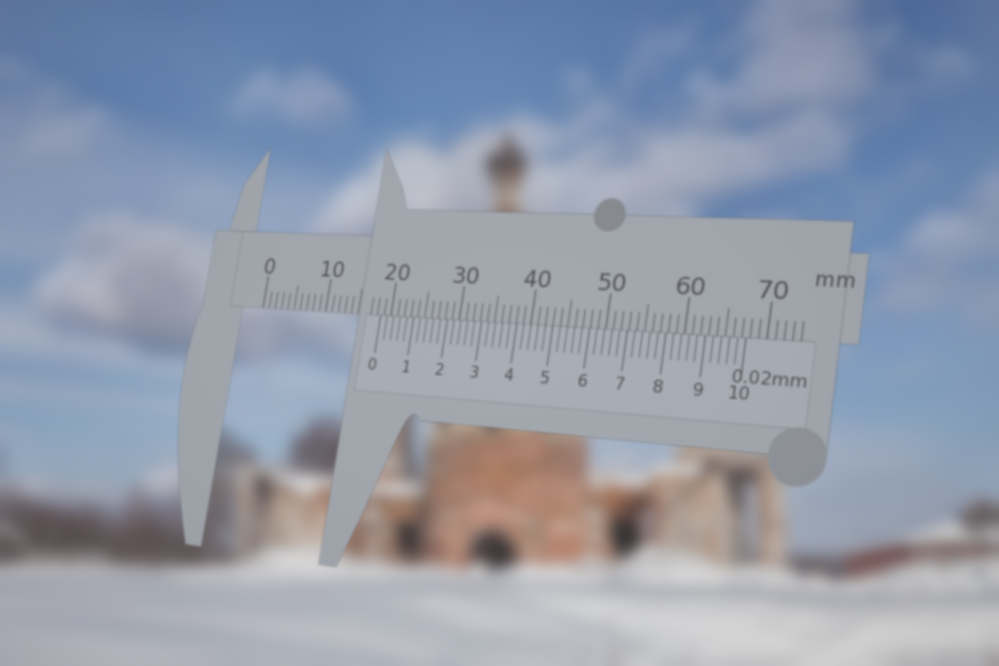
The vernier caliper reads 18.5 mm
